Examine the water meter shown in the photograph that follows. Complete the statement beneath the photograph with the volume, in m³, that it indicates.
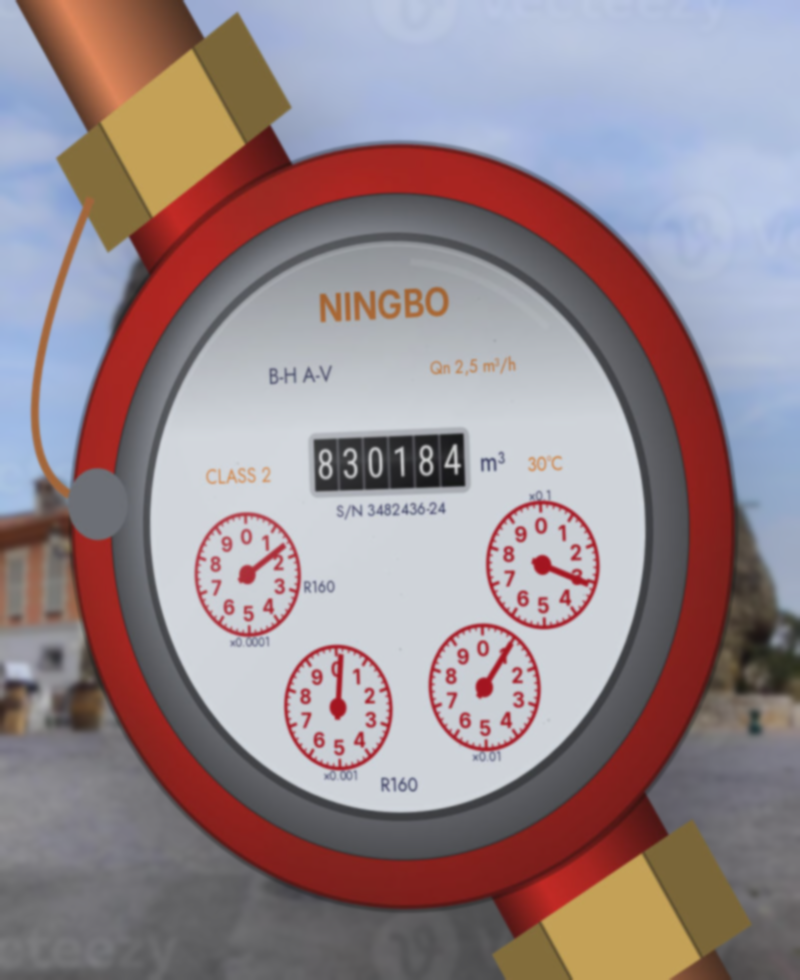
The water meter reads 830184.3101 m³
